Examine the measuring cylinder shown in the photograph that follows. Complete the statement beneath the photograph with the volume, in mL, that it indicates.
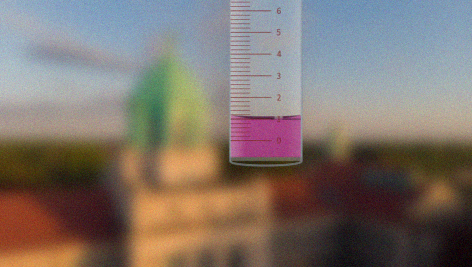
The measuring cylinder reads 1 mL
